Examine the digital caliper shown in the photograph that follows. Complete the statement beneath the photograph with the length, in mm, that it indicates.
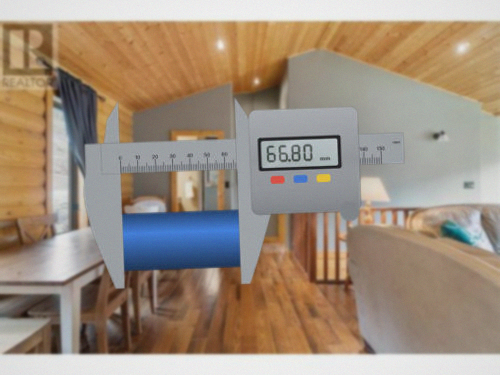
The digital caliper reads 66.80 mm
